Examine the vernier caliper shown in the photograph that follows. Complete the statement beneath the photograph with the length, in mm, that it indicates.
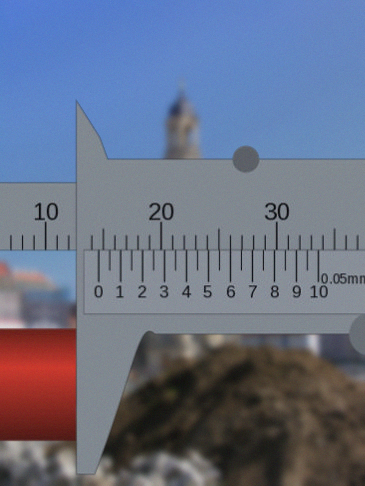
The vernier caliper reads 14.6 mm
